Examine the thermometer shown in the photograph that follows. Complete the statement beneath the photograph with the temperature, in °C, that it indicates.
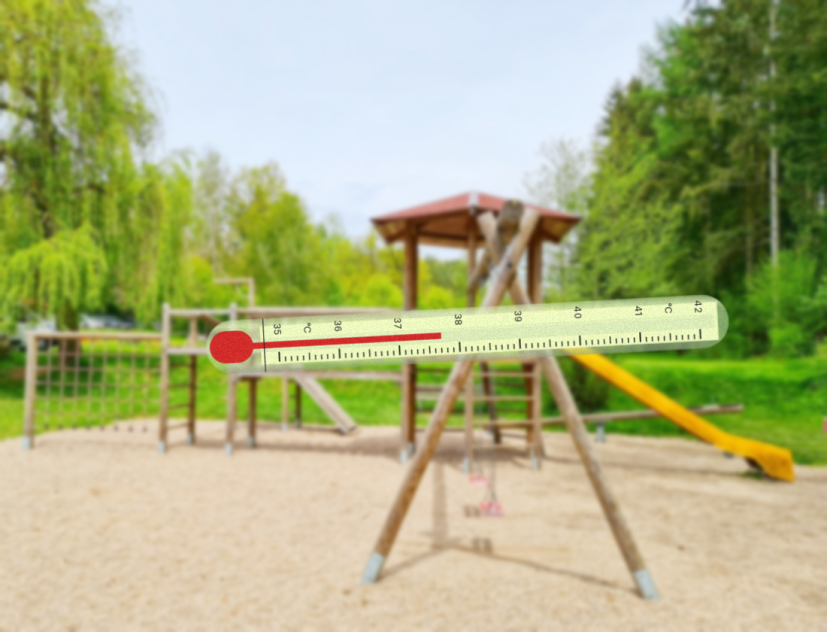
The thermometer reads 37.7 °C
